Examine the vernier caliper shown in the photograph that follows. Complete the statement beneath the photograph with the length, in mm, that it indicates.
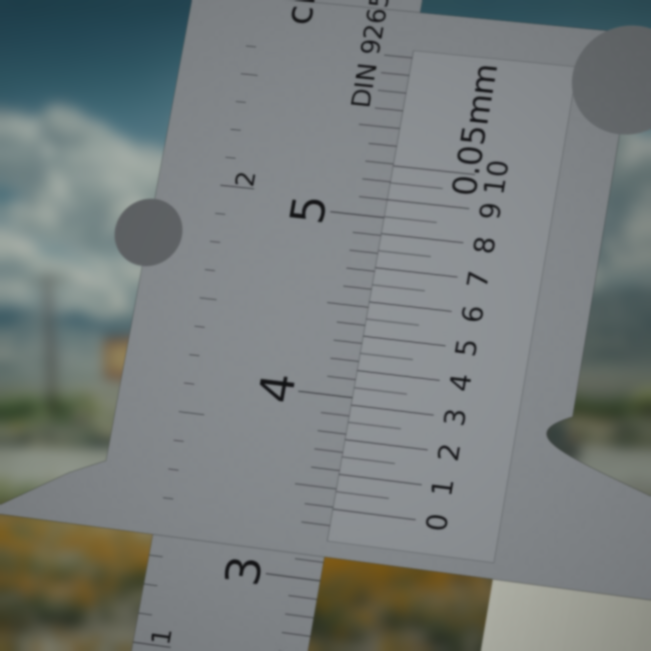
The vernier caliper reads 33.9 mm
